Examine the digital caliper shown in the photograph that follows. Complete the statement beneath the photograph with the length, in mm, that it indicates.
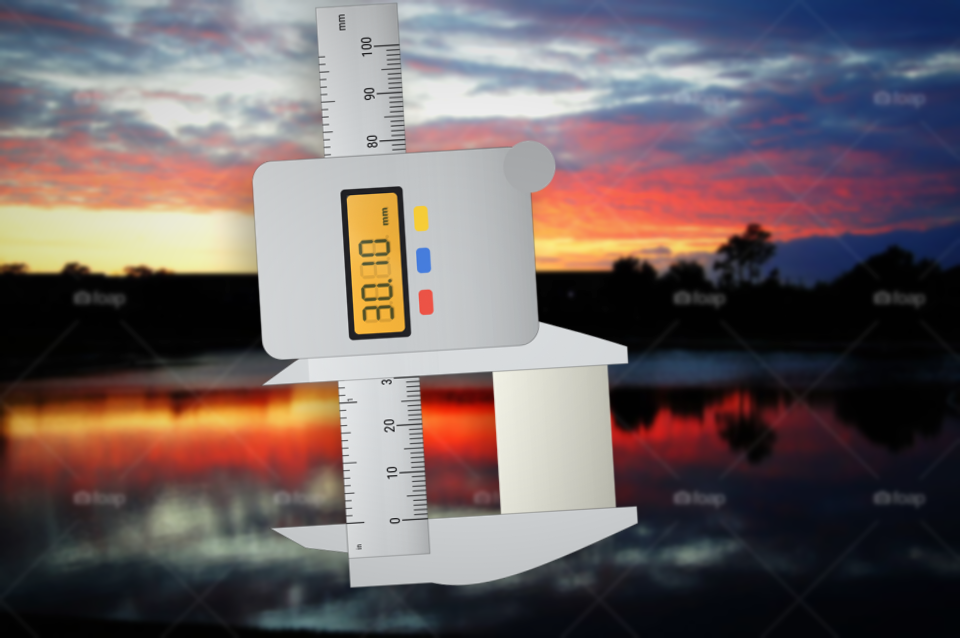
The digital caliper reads 30.10 mm
